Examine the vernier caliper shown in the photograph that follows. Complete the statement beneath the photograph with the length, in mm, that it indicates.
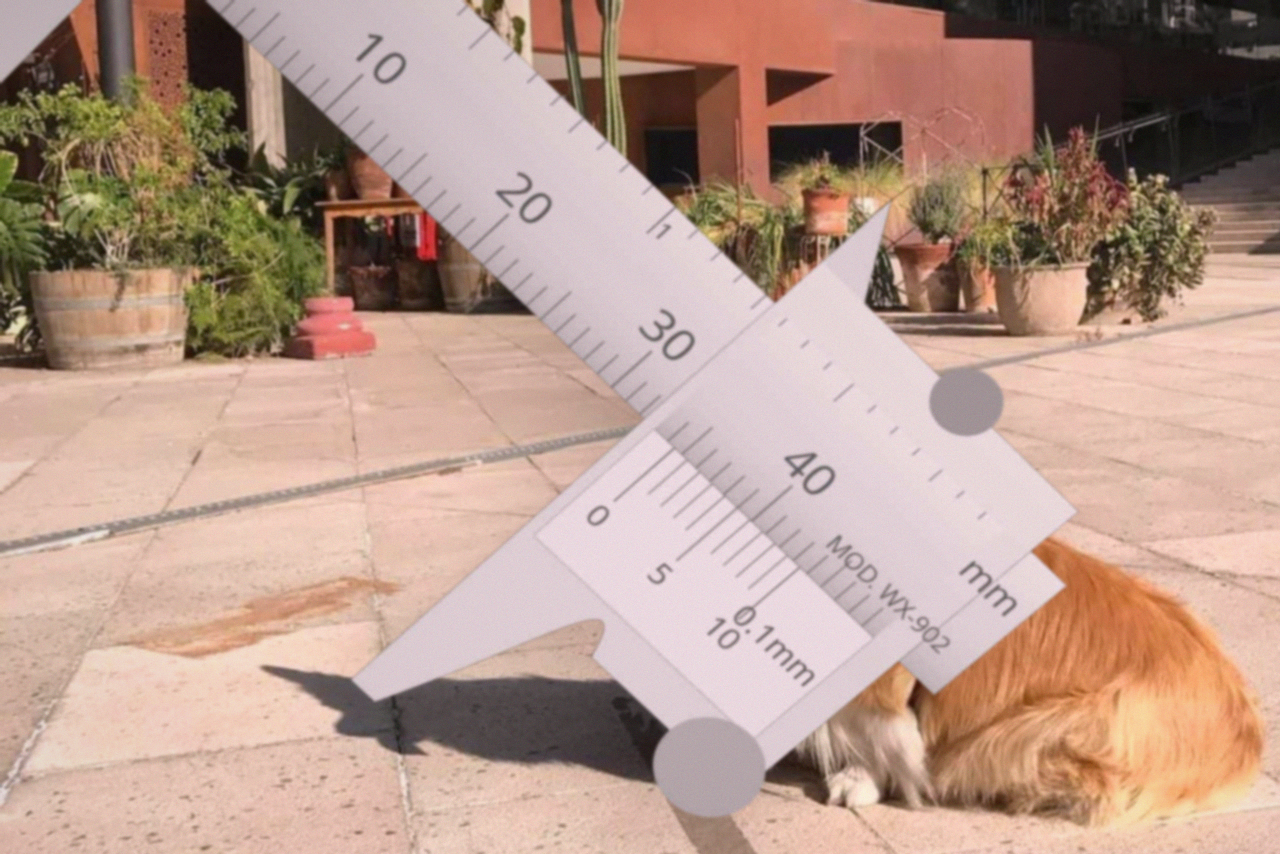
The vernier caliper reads 34.5 mm
